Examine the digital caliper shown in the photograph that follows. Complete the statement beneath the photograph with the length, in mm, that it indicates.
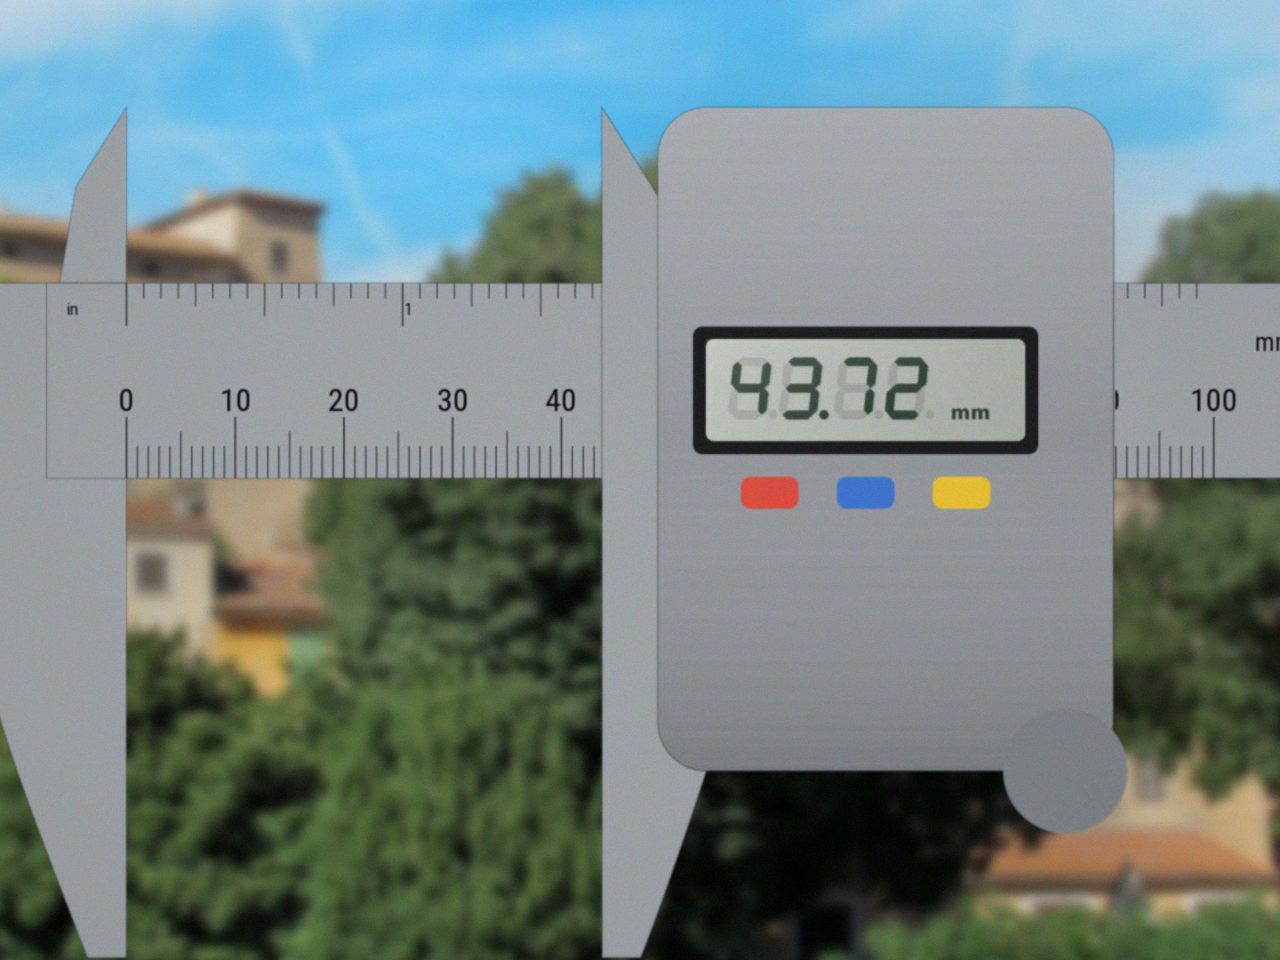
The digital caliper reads 43.72 mm
